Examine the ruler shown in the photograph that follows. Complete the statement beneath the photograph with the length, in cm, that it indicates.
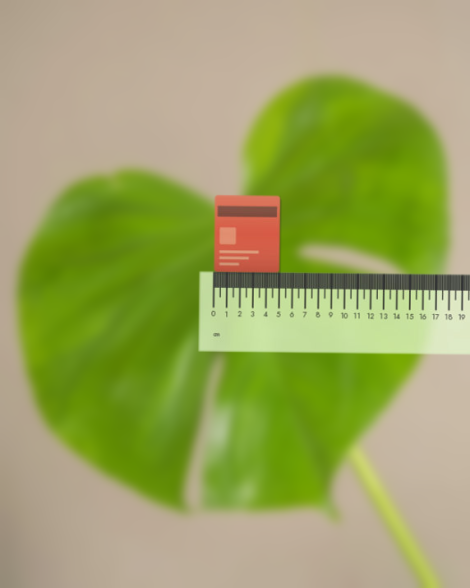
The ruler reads 5 cm
